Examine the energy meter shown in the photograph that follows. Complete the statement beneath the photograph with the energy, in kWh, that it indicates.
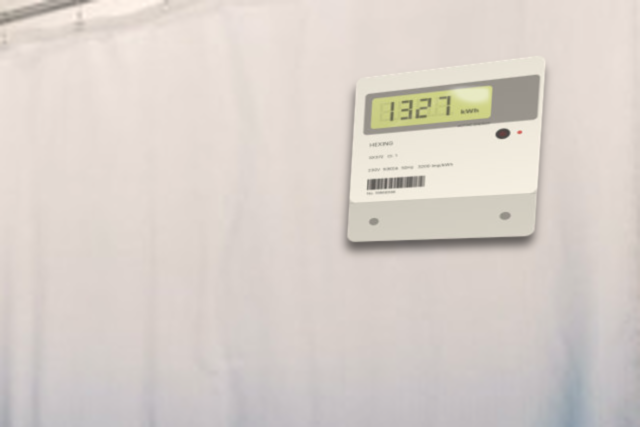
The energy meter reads 1327 kWh
